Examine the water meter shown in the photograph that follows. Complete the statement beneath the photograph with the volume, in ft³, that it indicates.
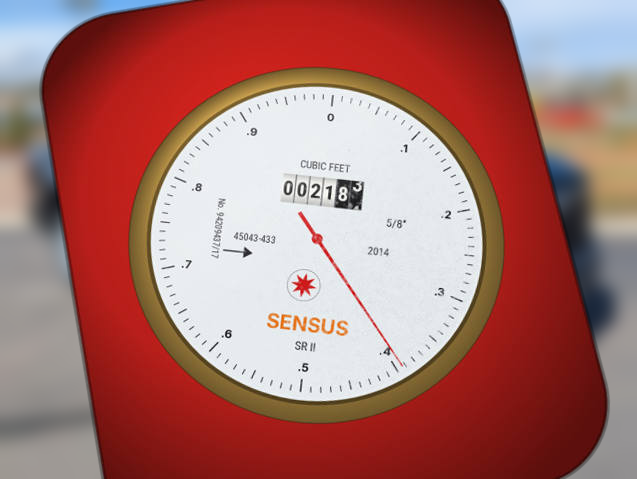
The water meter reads 2183.39 ft³
